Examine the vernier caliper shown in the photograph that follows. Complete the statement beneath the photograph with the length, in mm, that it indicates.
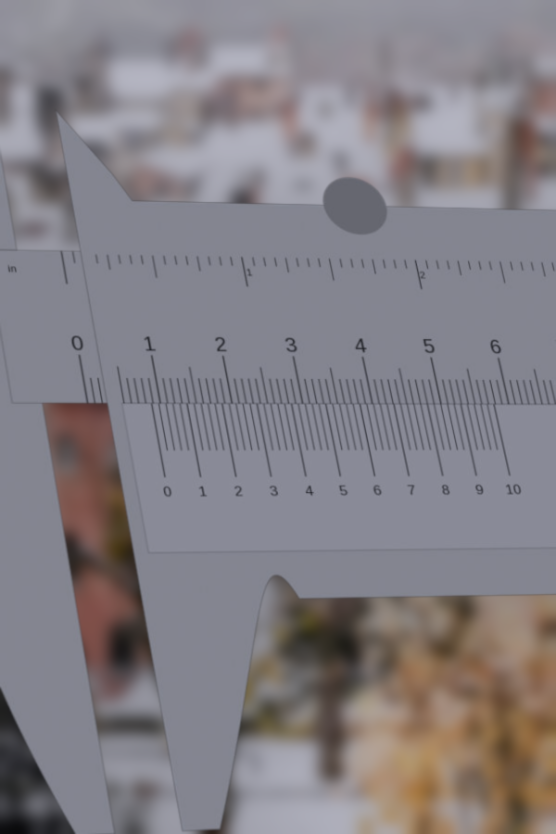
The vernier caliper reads 8.8 mm
